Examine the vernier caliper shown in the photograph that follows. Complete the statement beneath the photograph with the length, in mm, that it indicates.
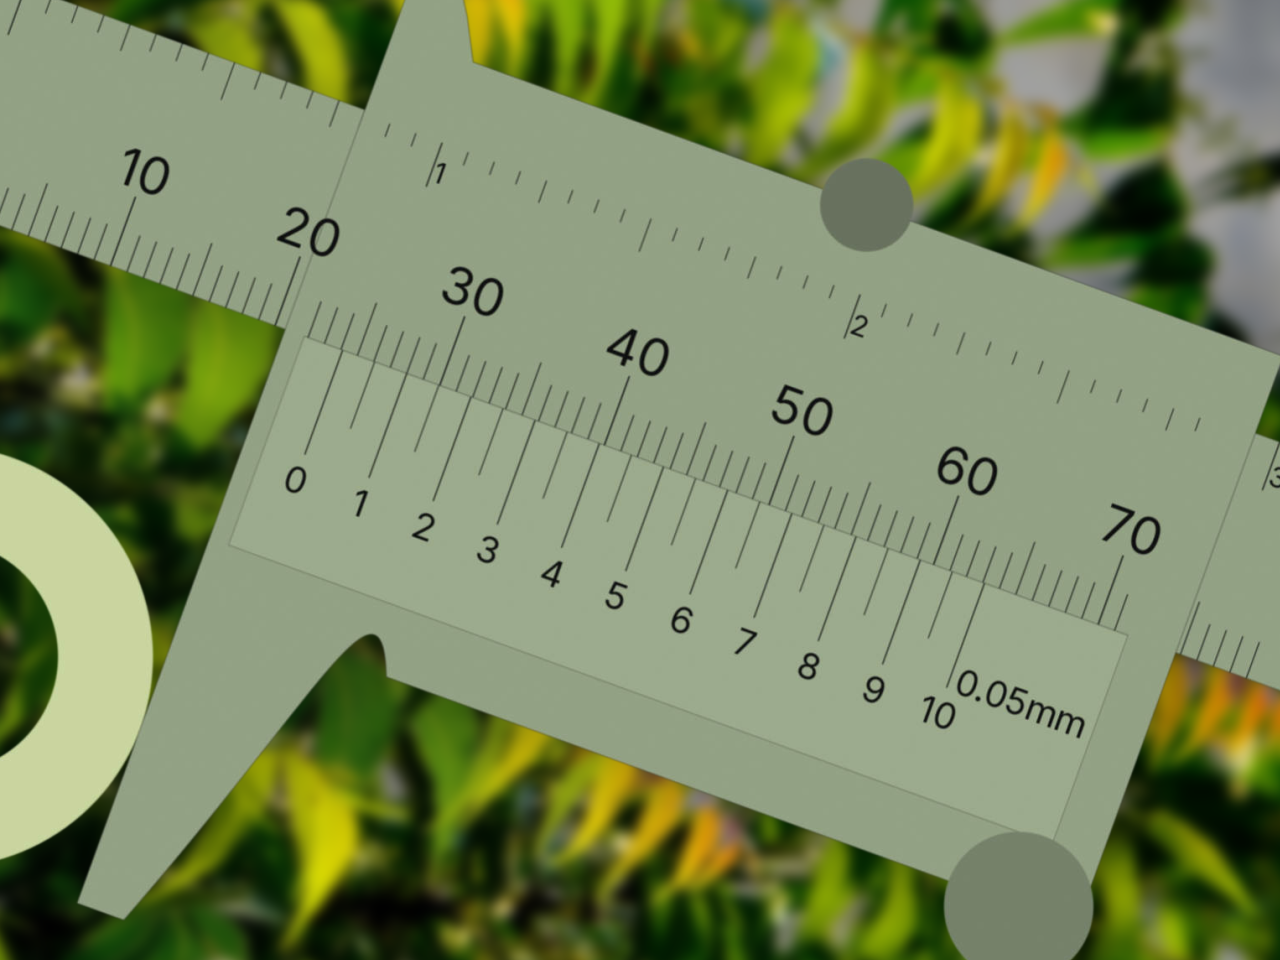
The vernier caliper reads 24.1 mm
